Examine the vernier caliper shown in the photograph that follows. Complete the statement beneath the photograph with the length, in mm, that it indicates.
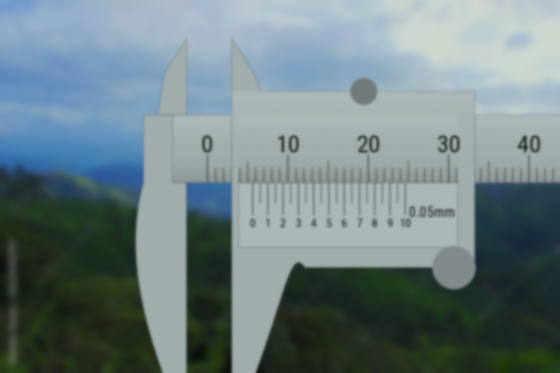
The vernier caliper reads 5.6 mm
